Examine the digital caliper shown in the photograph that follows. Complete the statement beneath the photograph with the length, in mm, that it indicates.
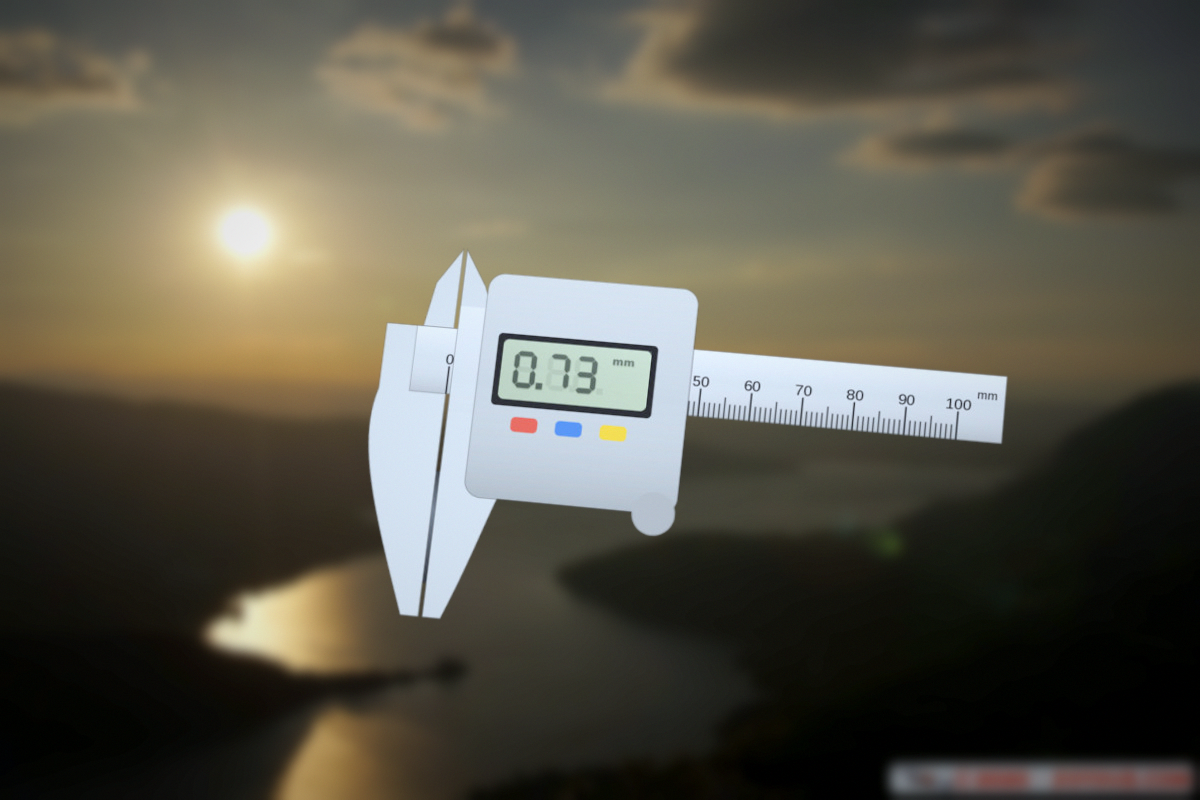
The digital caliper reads 0.73 mm
